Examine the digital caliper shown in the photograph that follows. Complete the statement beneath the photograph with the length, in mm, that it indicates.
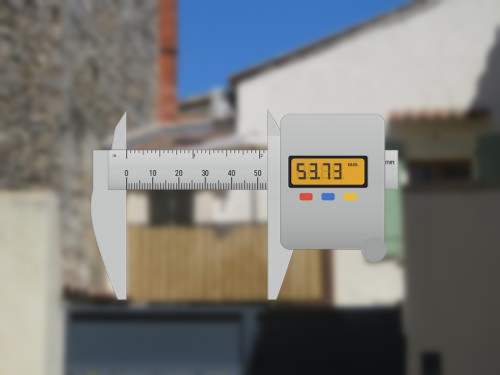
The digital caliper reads 53.73 mm
